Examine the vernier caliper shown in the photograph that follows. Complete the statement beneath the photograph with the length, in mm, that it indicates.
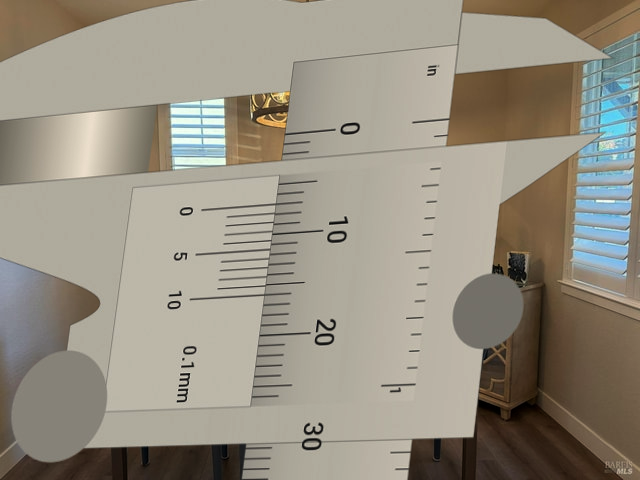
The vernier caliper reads 7.0 mm
